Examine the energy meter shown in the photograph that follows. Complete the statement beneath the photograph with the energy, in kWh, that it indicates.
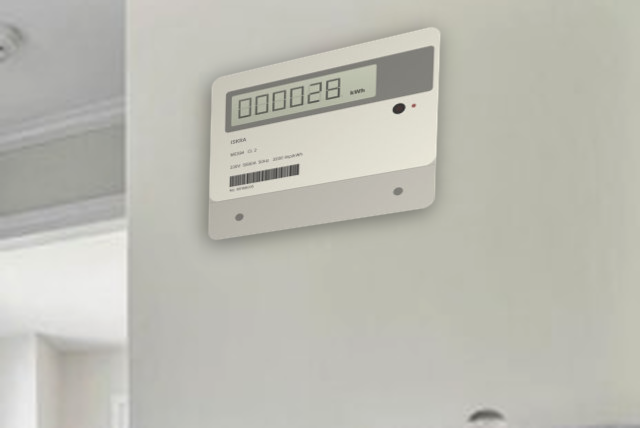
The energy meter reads 28 kWh
